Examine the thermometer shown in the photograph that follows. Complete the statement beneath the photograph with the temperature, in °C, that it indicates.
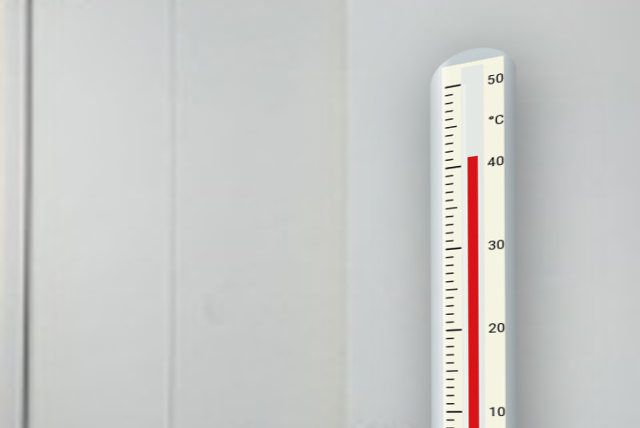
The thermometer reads 41 °C
